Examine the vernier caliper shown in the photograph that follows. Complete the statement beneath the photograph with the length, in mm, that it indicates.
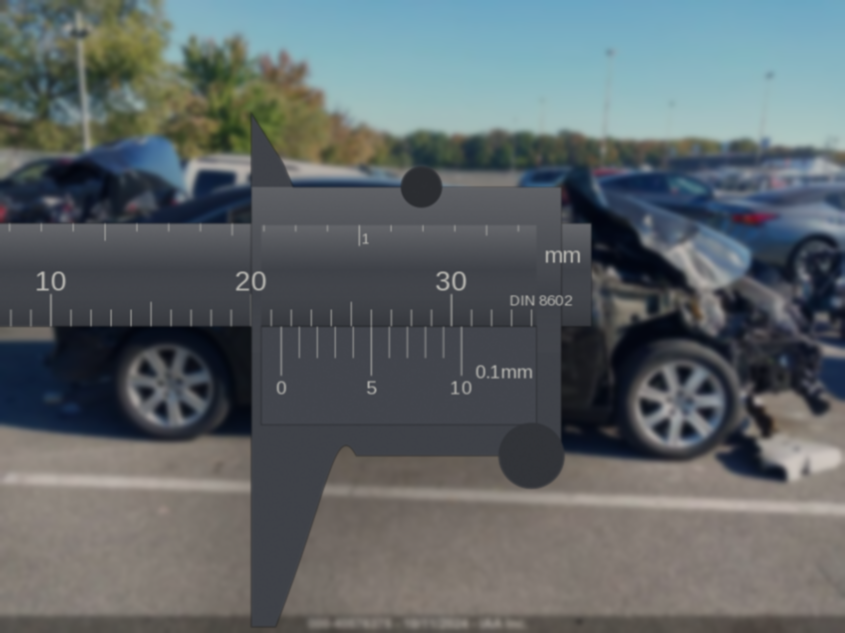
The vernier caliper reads 21.5 mm
